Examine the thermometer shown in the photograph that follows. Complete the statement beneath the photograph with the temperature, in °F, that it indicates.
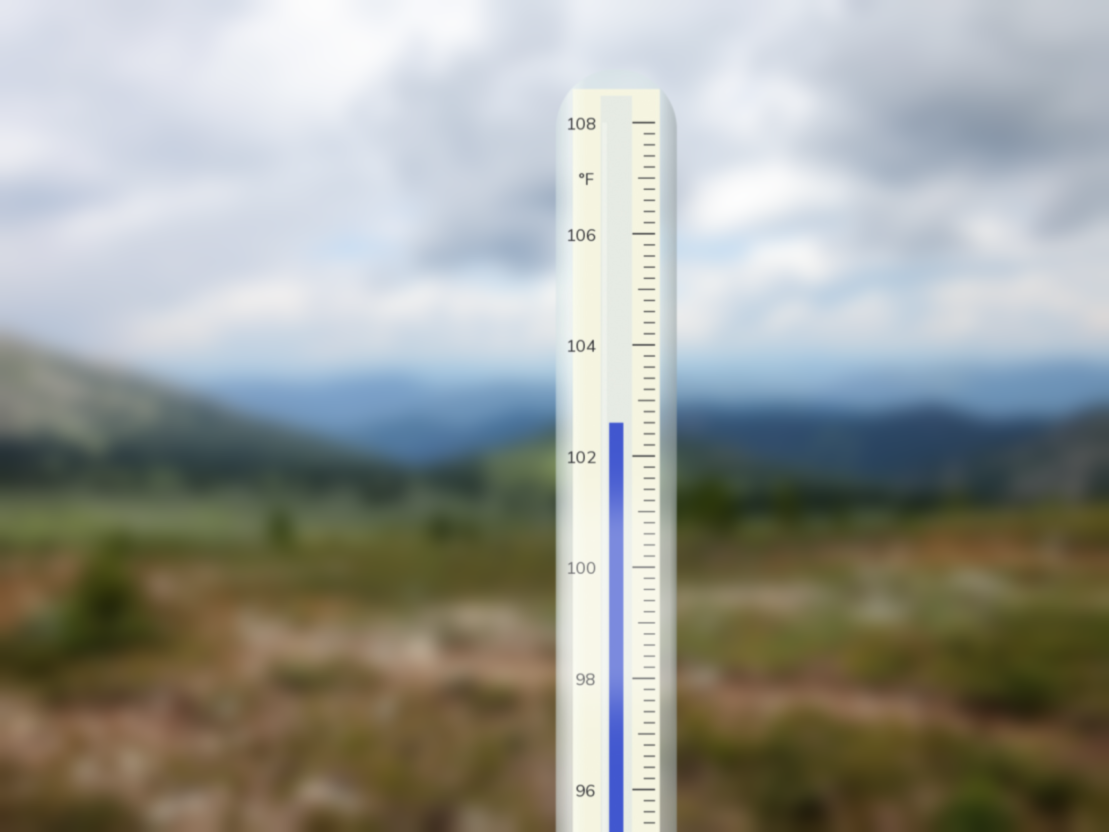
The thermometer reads 102.6 °F
